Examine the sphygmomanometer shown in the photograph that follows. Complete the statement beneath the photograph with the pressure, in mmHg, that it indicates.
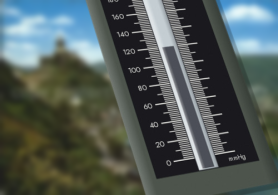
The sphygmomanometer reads 120 mmHg
